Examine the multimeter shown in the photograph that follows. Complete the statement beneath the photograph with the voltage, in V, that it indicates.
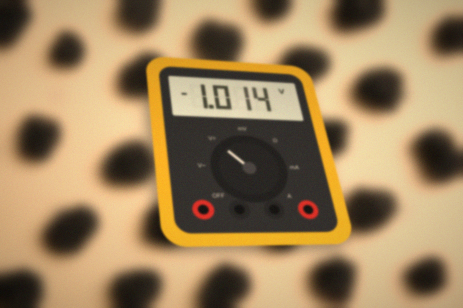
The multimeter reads -1.014 V
